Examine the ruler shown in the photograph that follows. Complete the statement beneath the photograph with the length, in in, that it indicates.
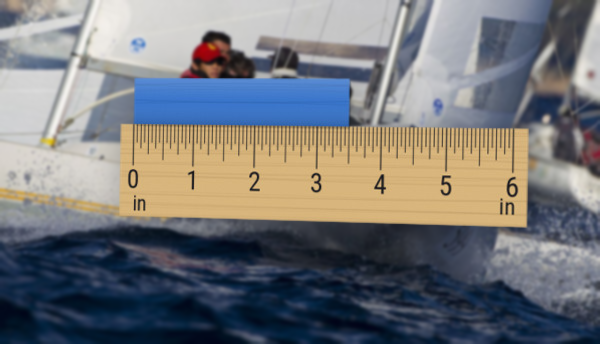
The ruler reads 3.5 in
